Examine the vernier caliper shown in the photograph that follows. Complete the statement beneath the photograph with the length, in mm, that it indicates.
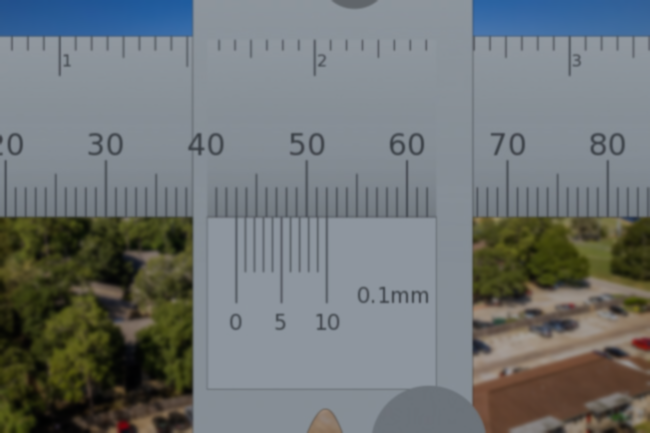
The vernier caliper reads 43.0 mm
